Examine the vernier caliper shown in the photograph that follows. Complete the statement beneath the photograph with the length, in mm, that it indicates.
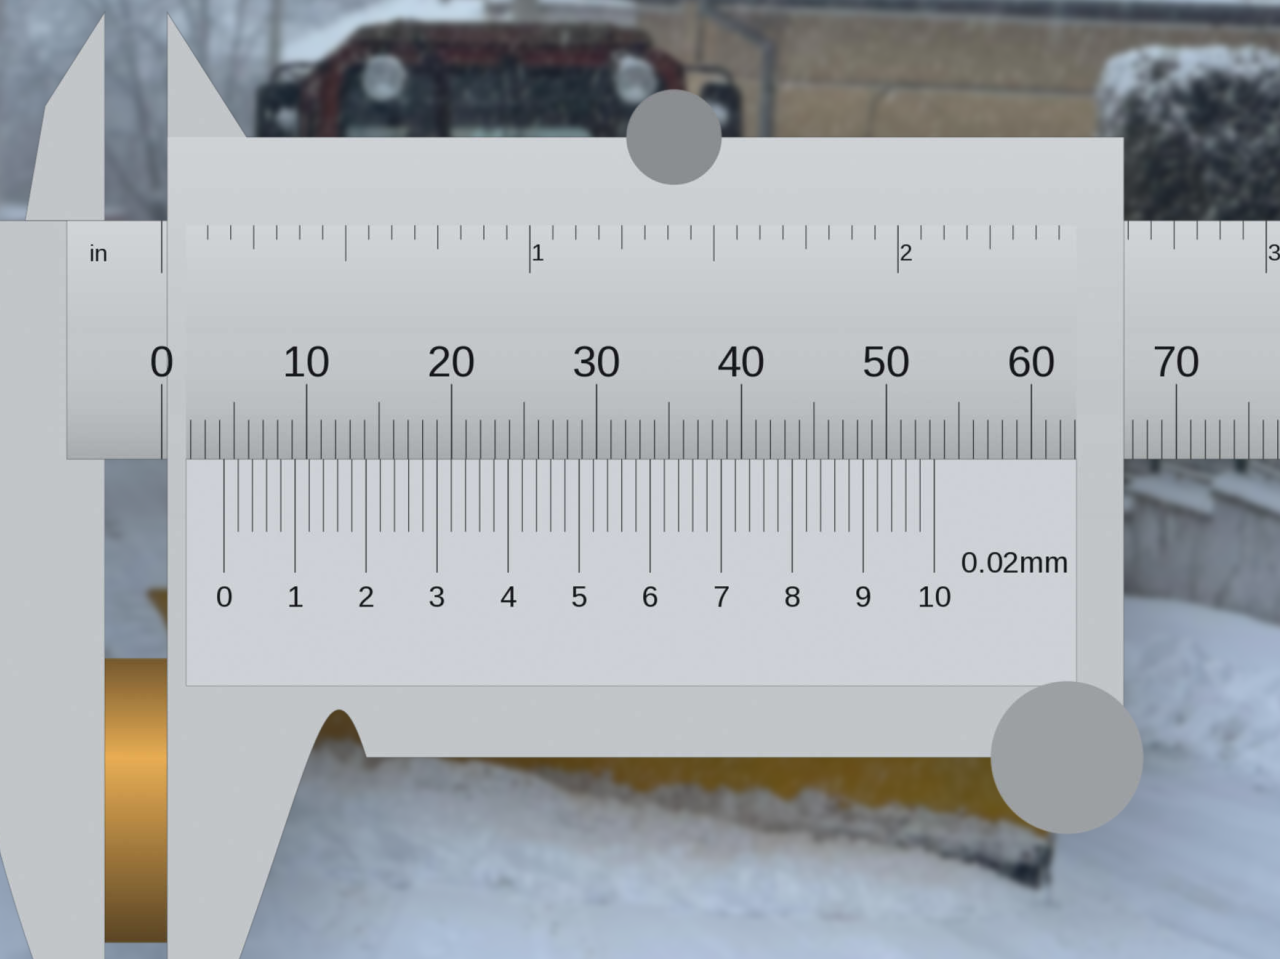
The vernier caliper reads 4.3 mm
